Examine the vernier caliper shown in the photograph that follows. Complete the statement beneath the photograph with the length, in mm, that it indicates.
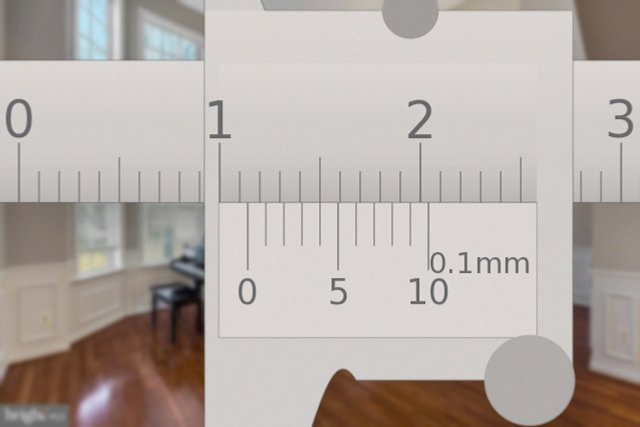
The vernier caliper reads 11.4 mm
